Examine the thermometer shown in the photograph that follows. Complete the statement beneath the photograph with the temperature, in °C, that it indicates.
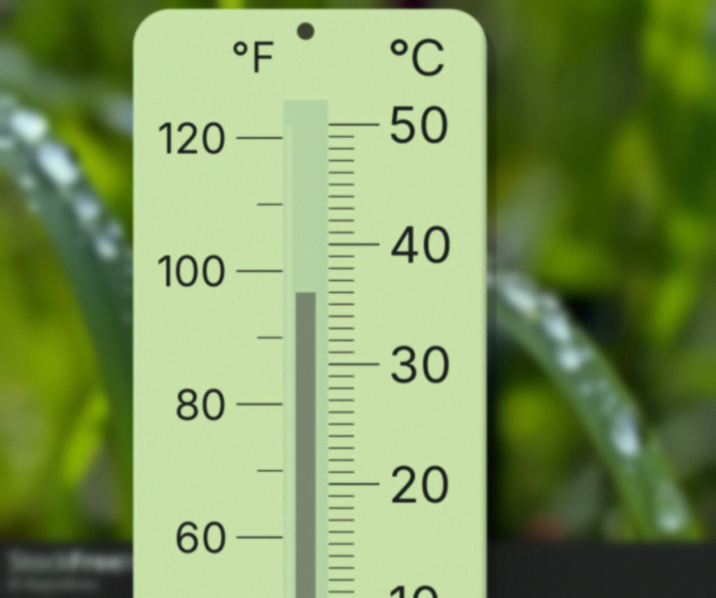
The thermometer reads 36 °C
